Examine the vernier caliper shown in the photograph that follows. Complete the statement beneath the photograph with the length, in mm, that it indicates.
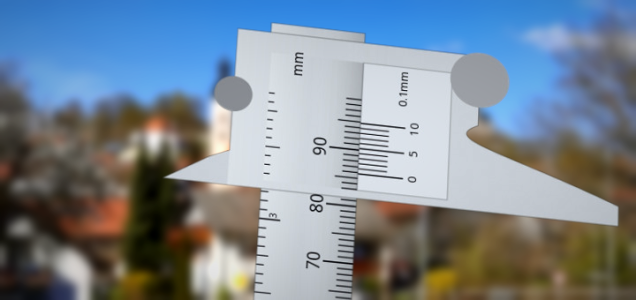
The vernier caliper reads 85.8 mm
